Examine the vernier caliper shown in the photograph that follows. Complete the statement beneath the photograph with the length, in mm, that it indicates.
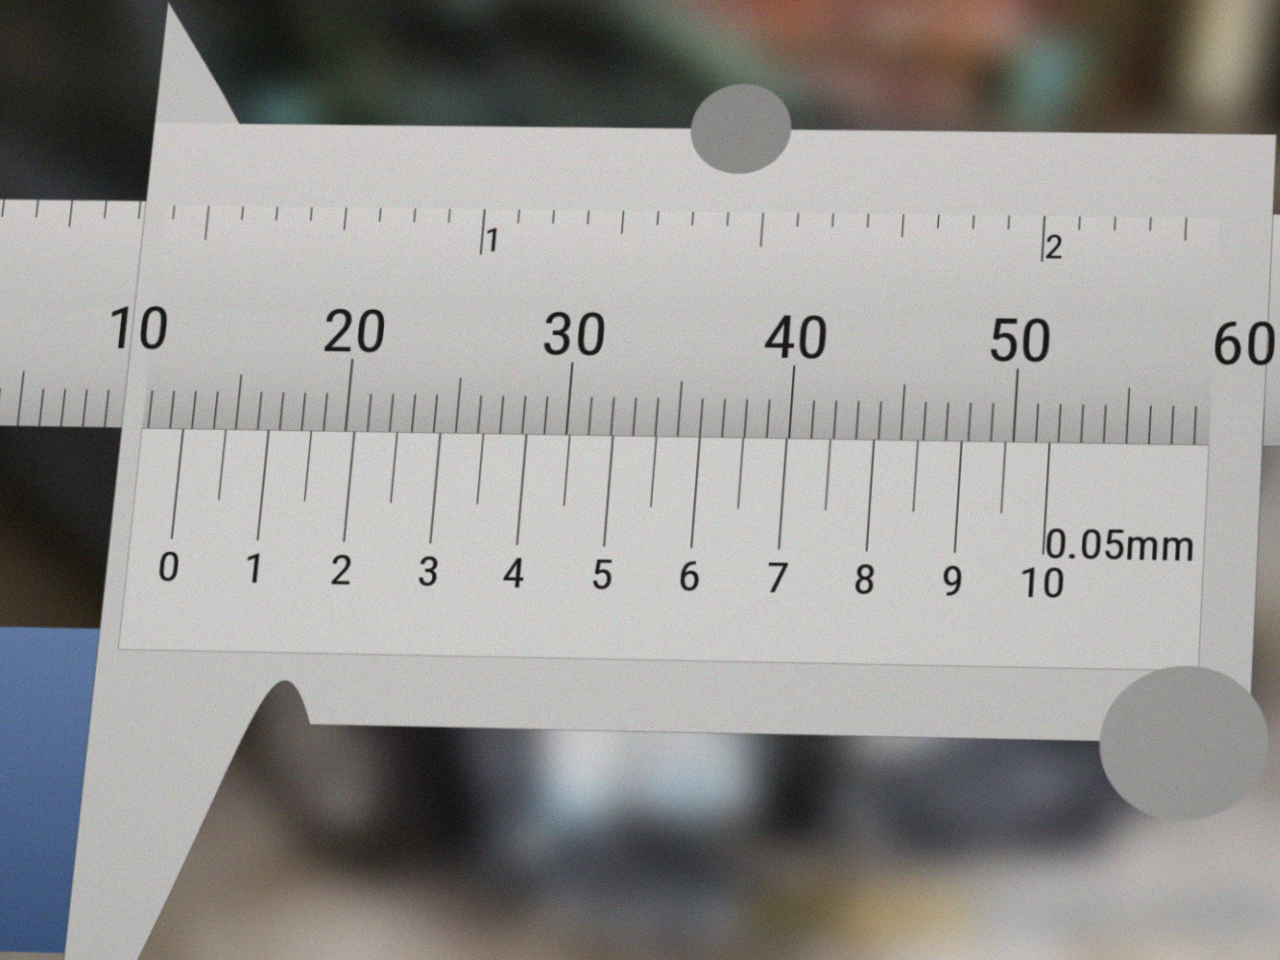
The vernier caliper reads 12.6 mm
